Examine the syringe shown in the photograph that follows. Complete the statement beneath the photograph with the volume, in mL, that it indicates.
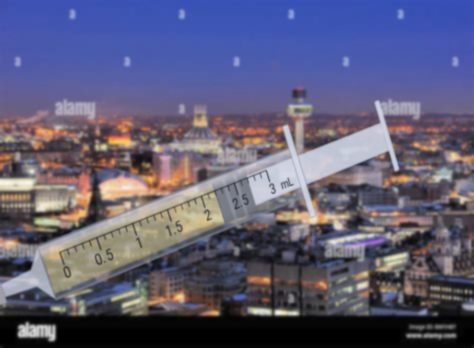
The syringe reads 2.2 mL
